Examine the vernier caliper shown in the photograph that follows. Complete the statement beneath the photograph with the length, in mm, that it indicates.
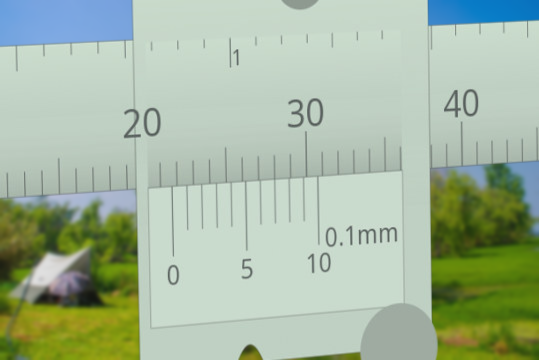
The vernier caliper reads 21.7 mm
